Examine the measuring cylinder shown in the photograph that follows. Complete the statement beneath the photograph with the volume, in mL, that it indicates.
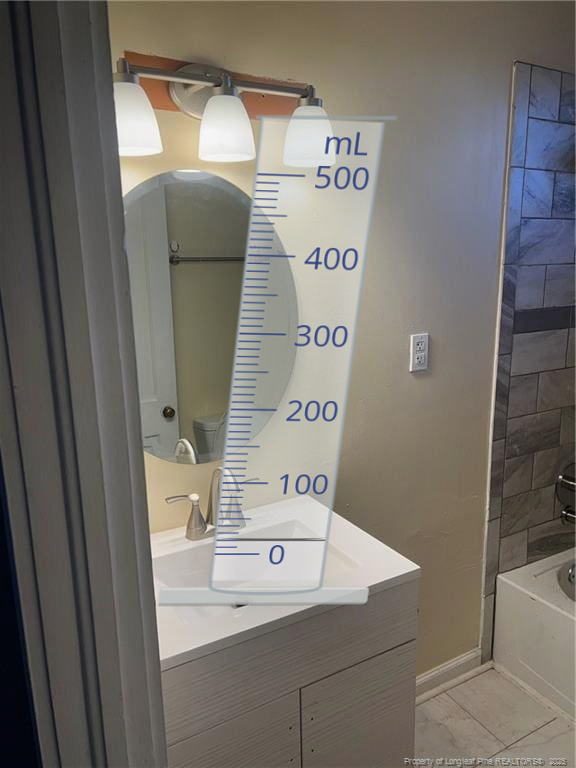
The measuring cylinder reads 20 mL
